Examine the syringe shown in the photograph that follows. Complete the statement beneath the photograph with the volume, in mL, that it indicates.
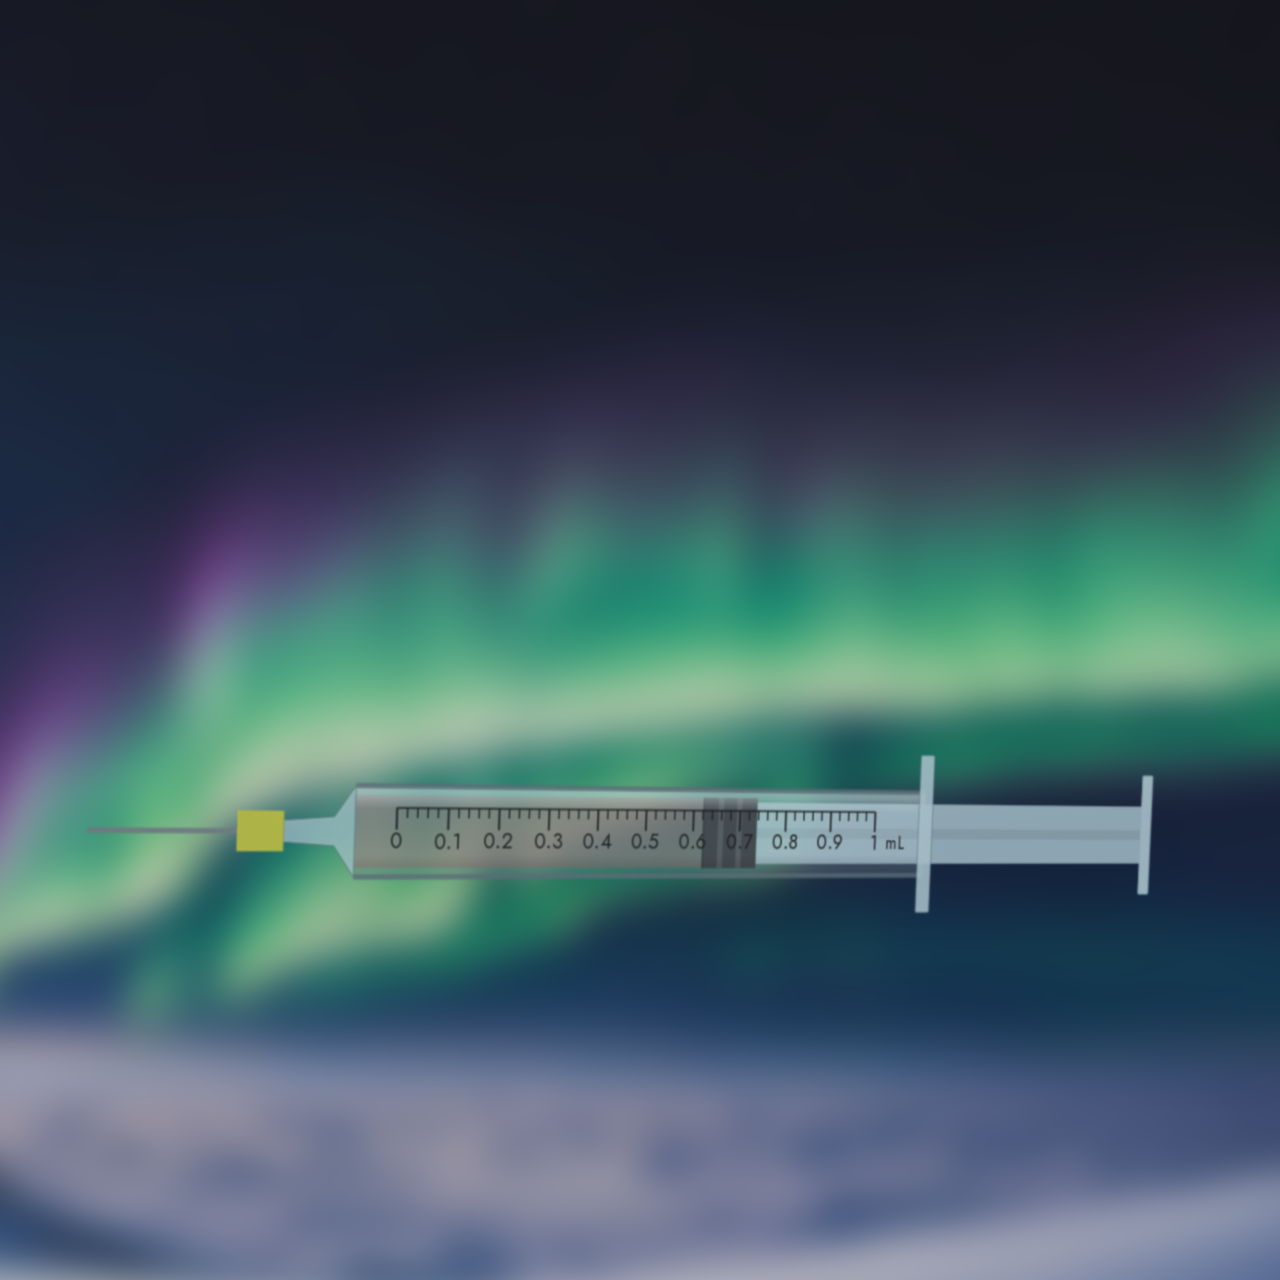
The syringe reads 0.62 mL
